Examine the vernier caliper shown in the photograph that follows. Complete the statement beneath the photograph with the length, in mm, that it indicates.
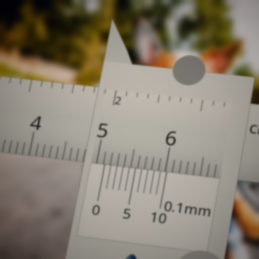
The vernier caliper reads 51.2 mm
